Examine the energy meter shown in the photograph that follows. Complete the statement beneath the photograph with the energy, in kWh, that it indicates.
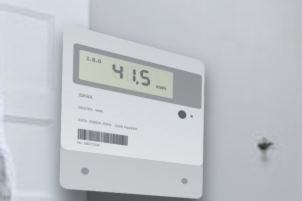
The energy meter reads 41.5 kWh
